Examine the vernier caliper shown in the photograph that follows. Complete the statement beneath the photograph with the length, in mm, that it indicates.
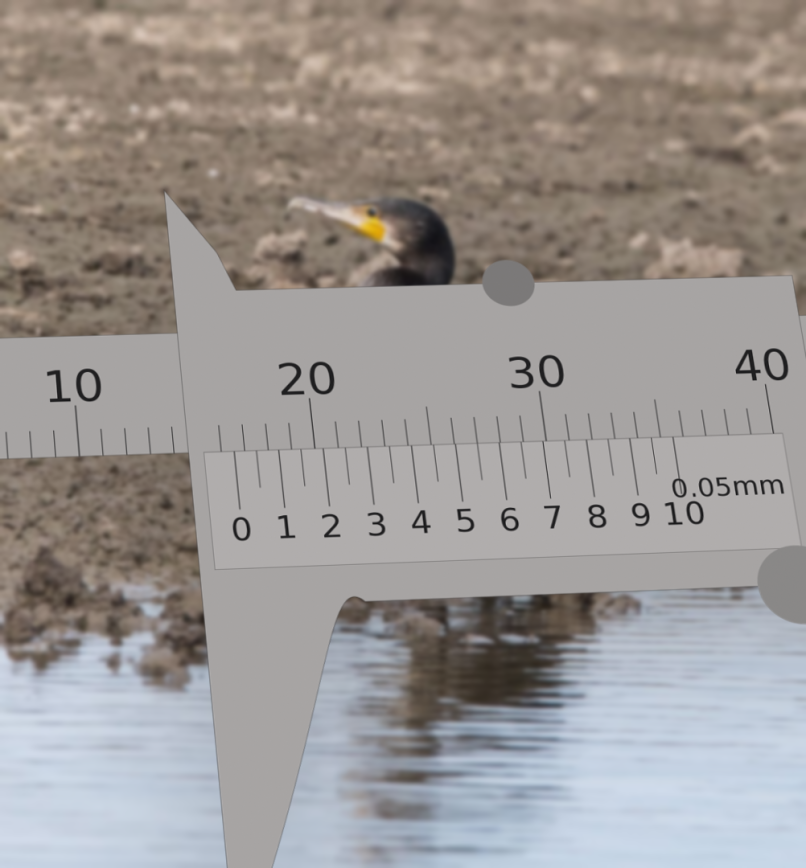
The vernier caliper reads 16.55 mm
